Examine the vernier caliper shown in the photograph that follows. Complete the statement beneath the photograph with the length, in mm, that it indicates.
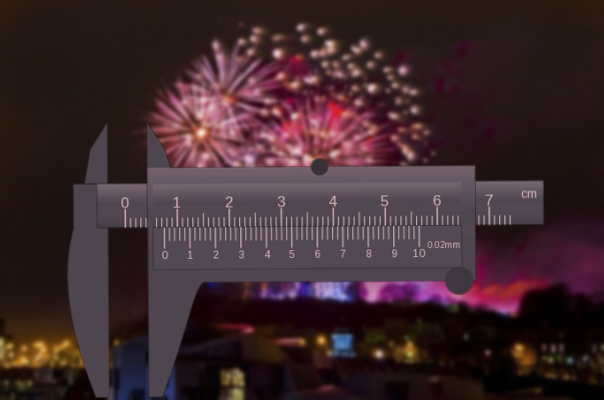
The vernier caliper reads 7.5 mm
